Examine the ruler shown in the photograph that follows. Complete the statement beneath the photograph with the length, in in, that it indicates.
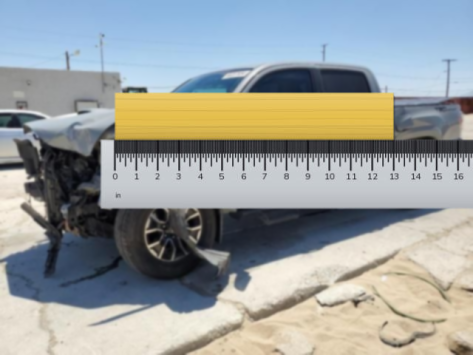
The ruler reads 13 in
